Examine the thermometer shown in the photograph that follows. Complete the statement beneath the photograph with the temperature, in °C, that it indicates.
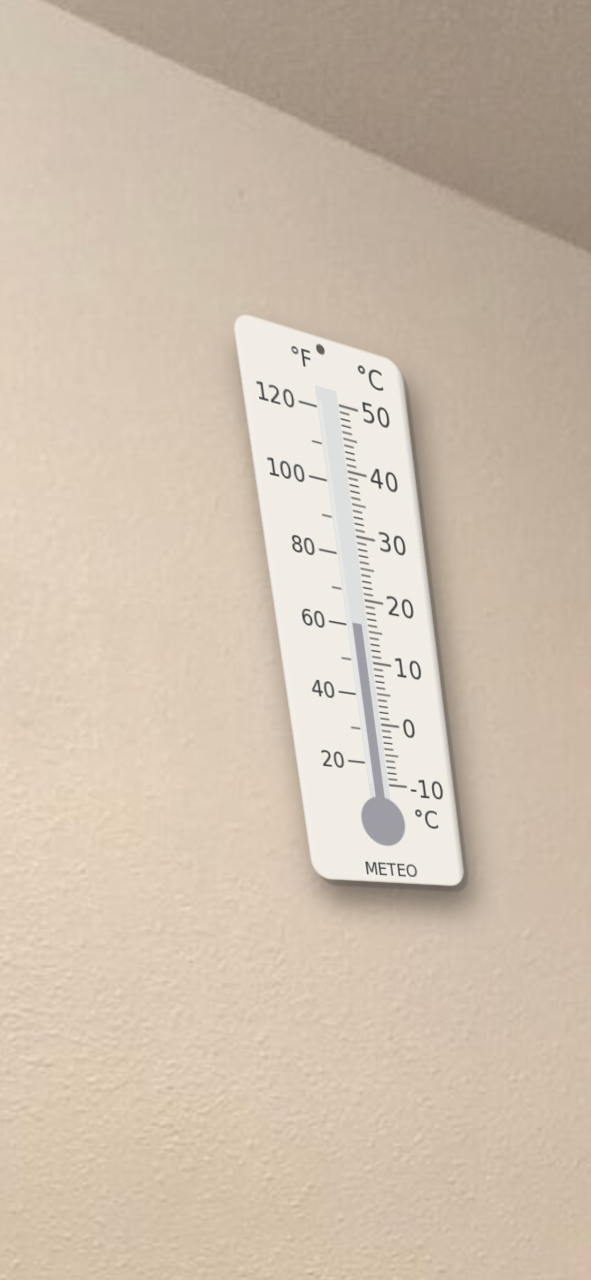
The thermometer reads 16 °C
